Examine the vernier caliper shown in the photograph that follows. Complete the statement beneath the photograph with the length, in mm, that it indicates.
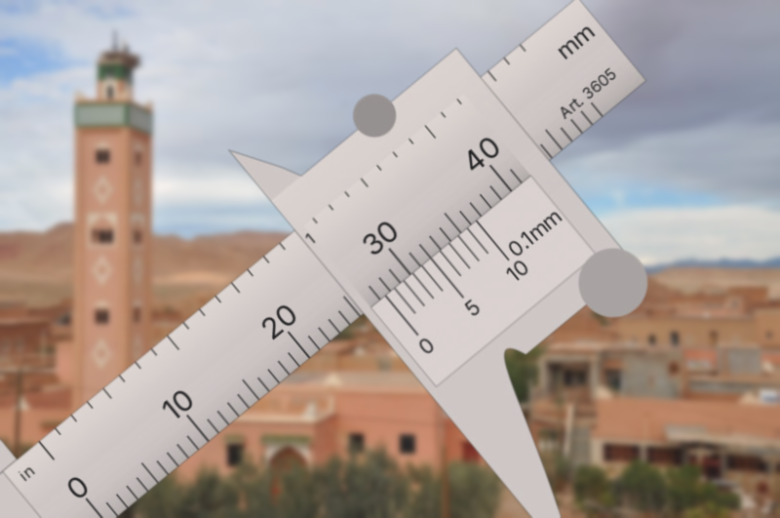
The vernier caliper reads 27.5 mm
